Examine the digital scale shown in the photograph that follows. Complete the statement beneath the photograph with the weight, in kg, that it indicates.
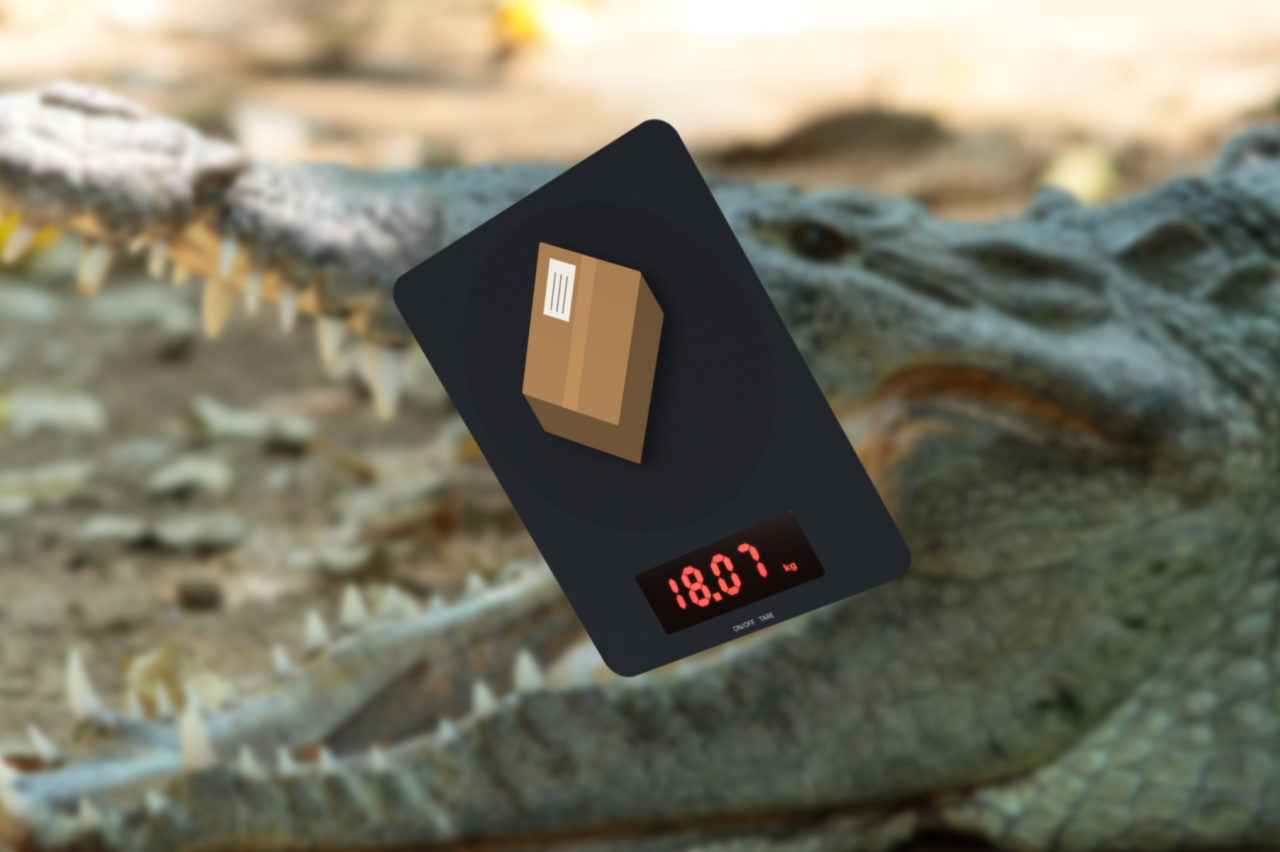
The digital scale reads 18.07 kg
